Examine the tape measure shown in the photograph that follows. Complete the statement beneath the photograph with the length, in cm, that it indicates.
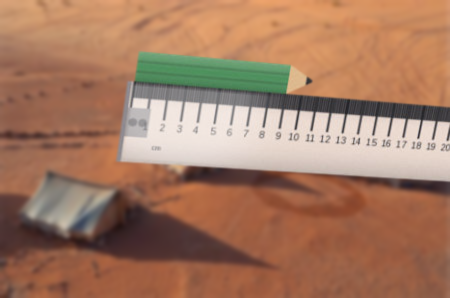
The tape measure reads 10.5 cm
